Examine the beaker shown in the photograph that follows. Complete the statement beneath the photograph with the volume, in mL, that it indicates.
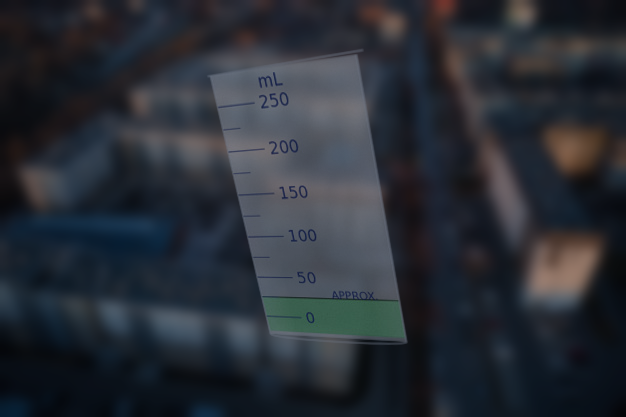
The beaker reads 25 mL
